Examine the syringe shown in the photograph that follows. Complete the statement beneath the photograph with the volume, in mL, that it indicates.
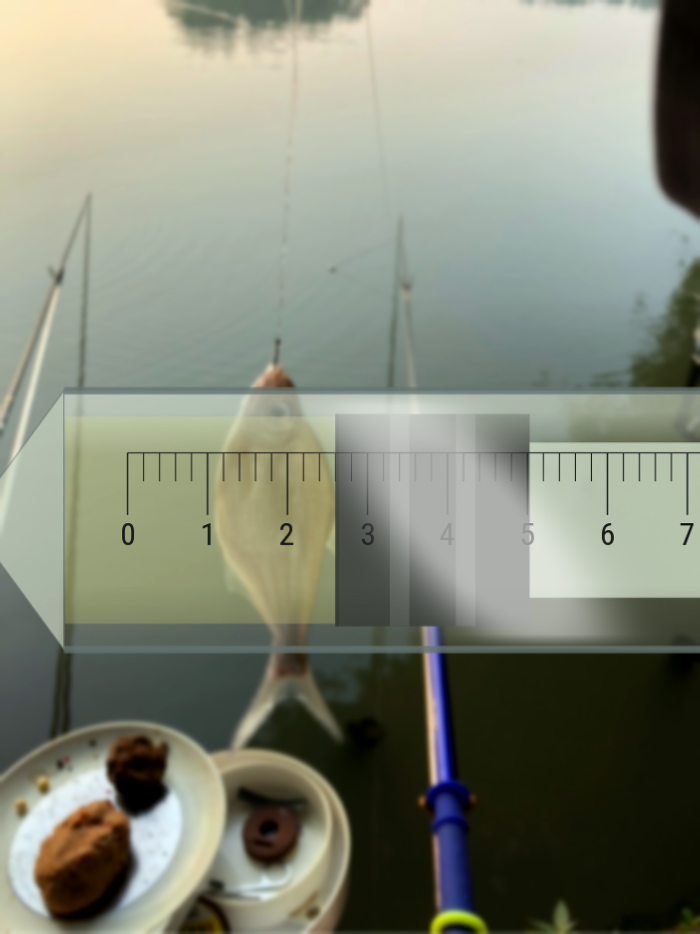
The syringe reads 2.6 mL
